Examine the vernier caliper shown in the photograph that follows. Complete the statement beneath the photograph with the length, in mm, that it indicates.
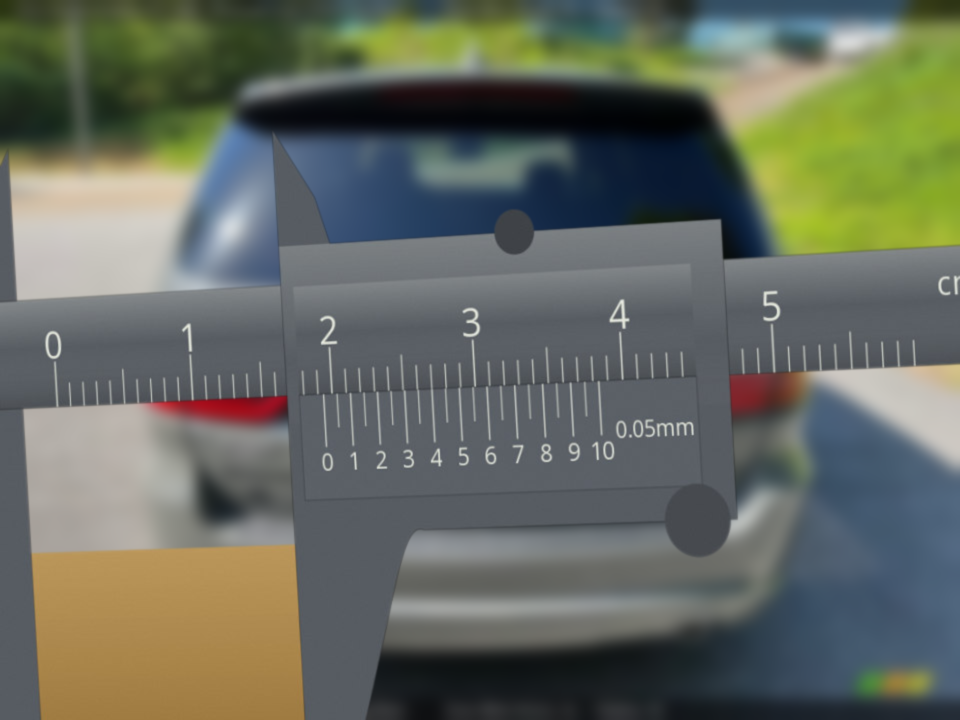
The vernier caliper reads 19.4 mm
